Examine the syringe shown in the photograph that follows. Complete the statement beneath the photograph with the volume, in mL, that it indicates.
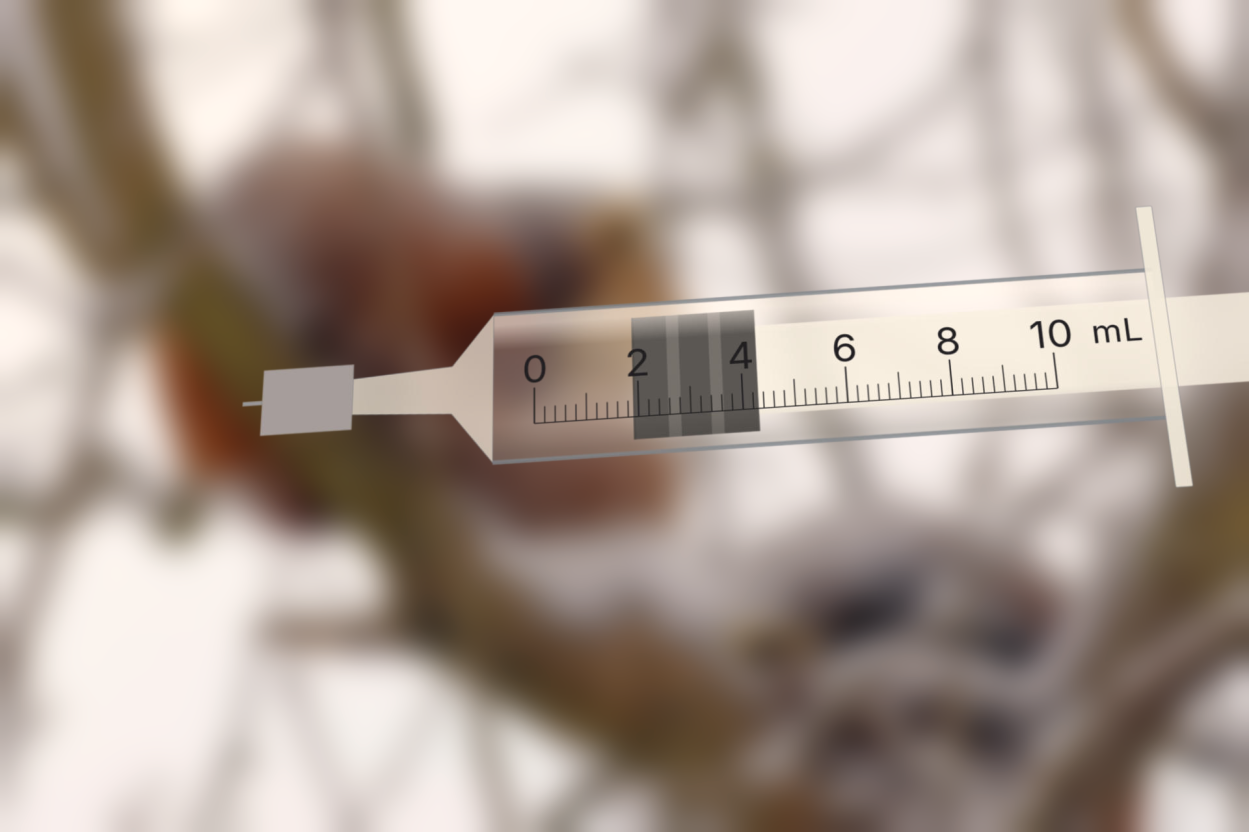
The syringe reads 1.9 mL
